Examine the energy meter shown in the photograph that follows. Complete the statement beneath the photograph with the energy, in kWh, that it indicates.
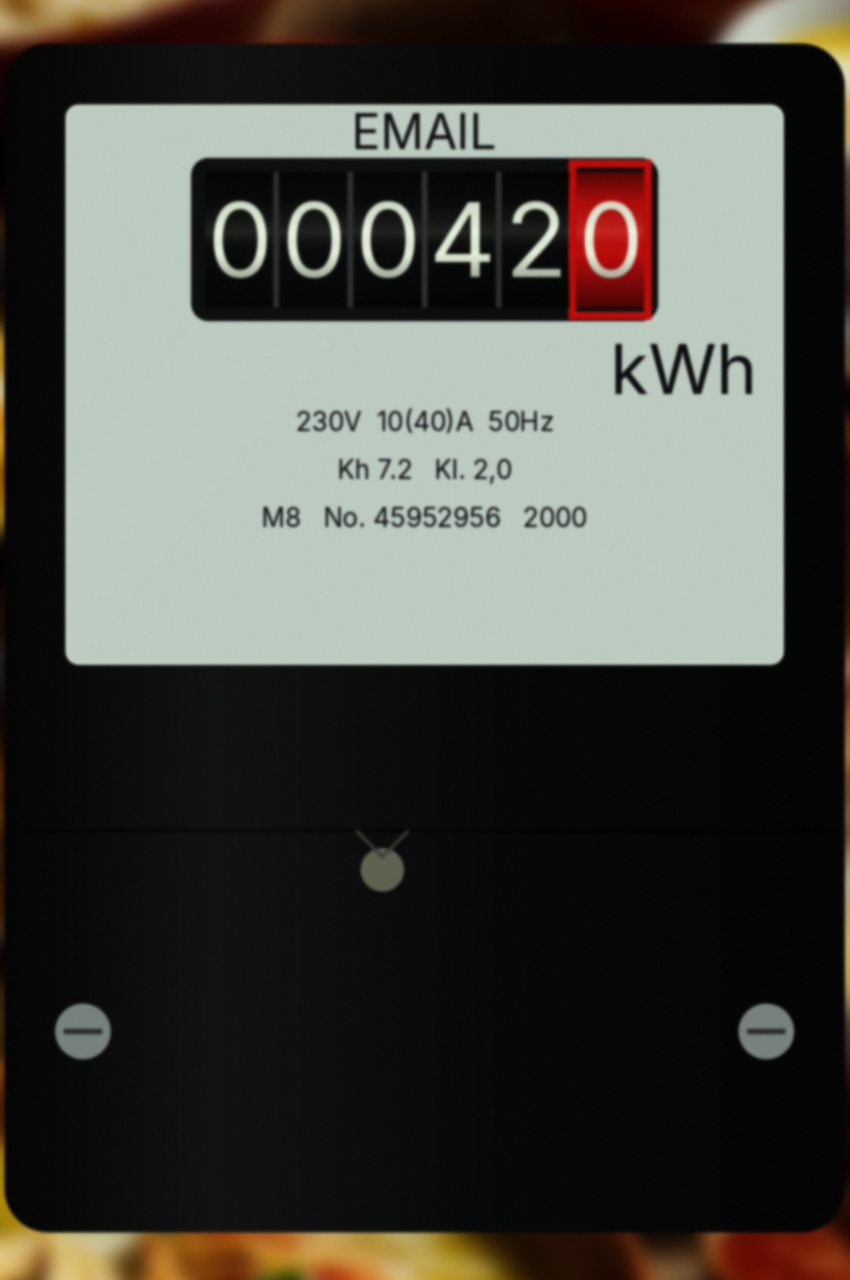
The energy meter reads 42.0 kWh
